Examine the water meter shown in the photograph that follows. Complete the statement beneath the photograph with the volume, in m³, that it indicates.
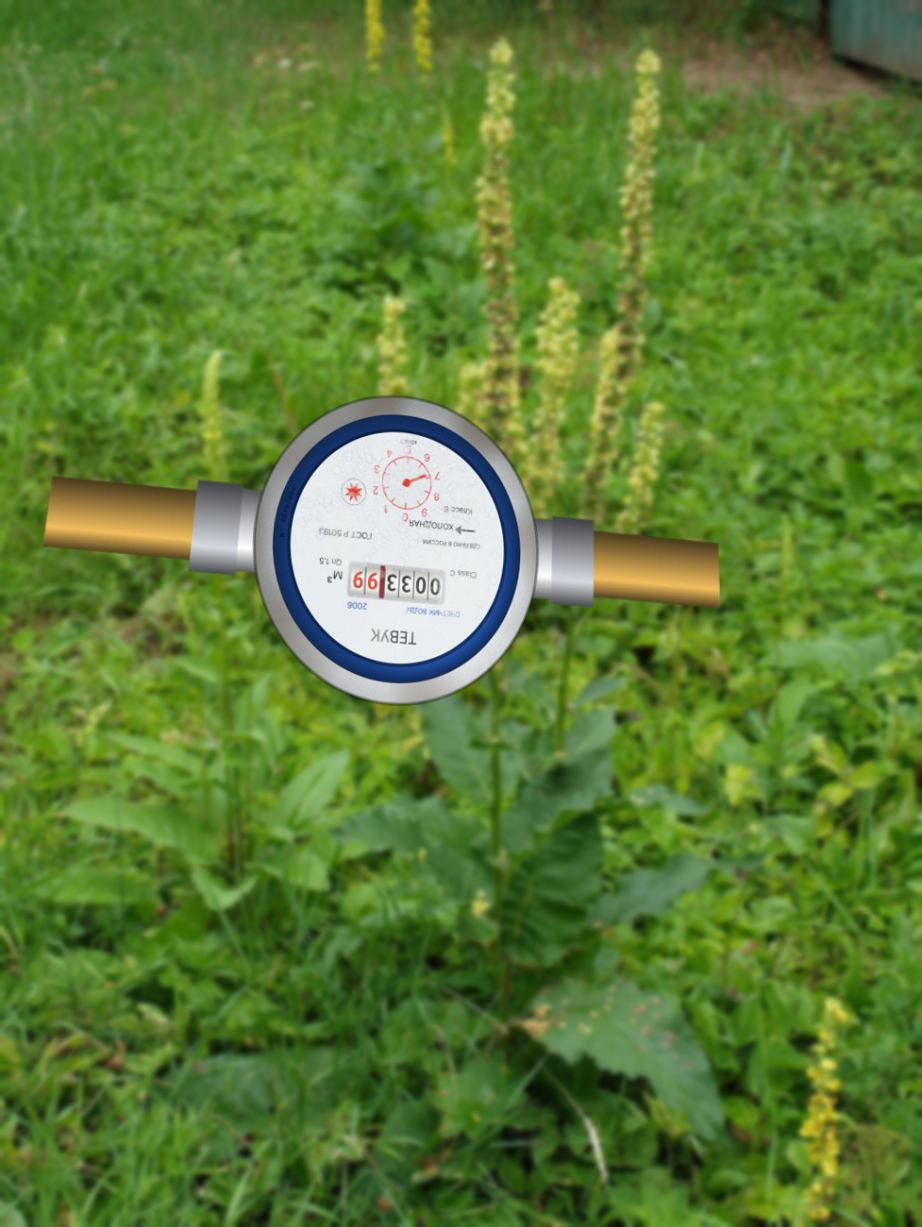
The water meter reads 33.996 m³
